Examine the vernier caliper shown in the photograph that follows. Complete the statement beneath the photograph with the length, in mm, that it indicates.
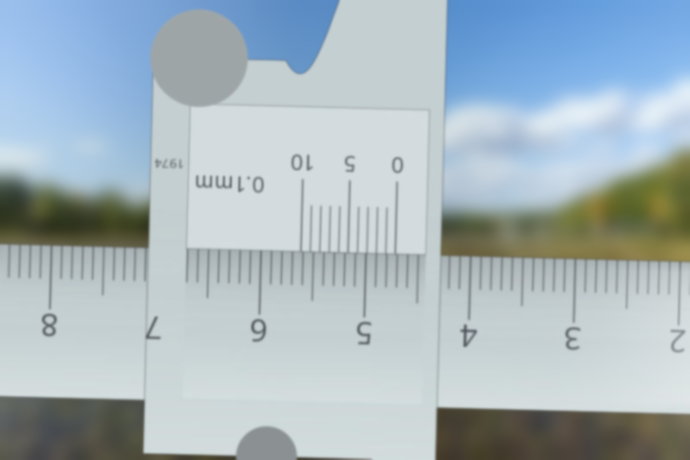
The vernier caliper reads 47.2 mm
